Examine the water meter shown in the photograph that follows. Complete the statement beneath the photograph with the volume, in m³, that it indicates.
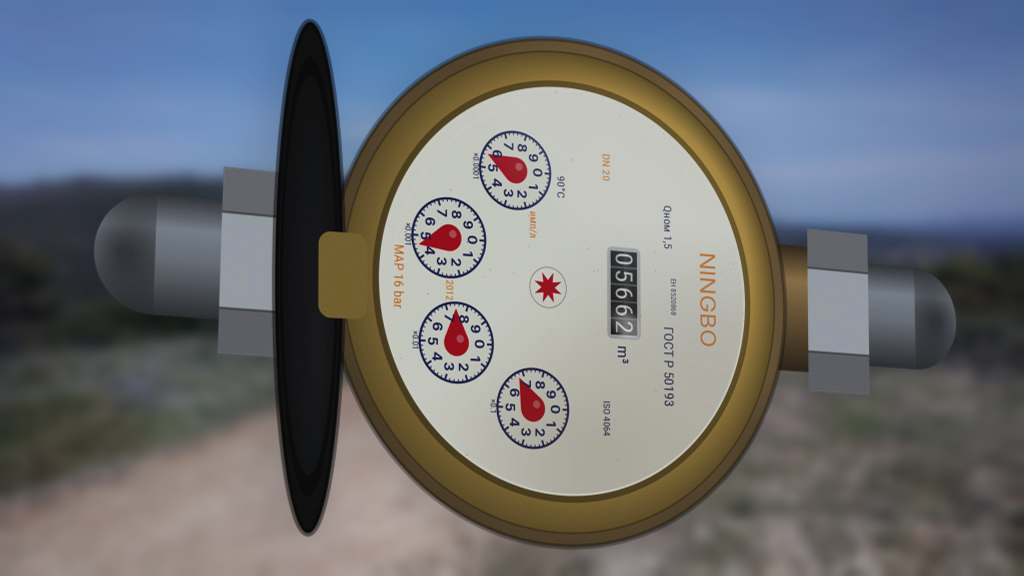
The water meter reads 5662.6745 m³
